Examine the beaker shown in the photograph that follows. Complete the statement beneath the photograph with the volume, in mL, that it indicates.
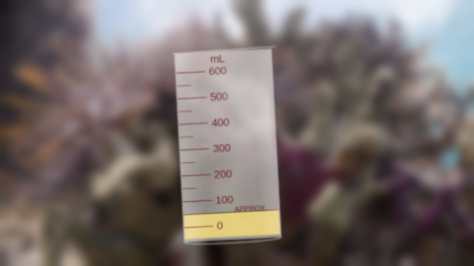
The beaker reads 50 mL
